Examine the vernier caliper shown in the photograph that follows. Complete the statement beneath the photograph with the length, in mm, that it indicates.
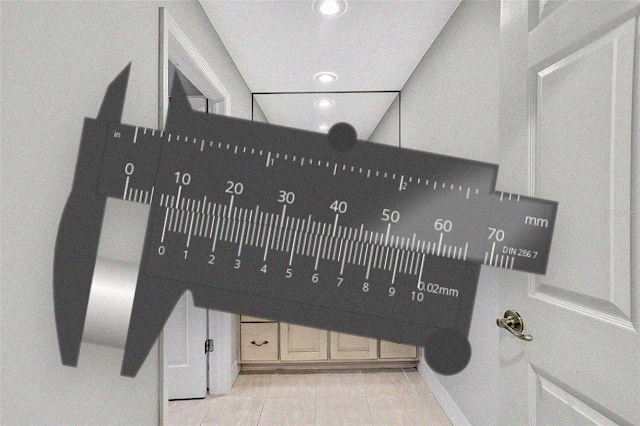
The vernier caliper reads 8.4 mm
